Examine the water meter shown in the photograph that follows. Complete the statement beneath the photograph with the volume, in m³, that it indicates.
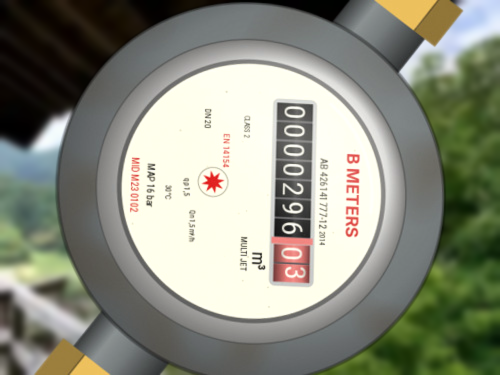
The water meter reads 296.03 m³
